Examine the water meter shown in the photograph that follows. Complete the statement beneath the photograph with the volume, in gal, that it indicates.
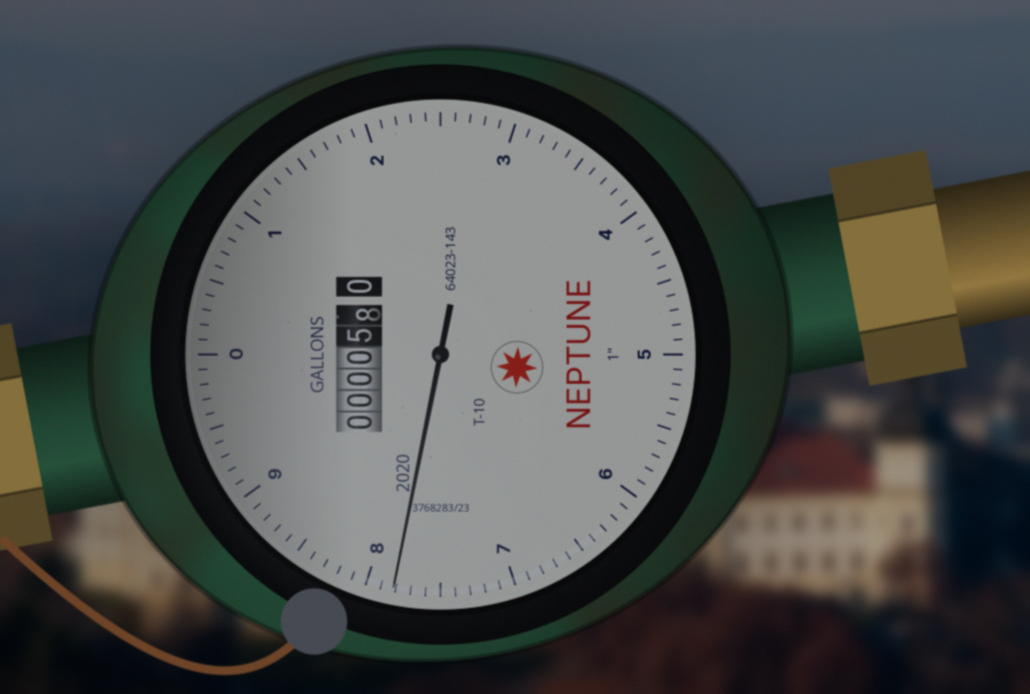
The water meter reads 577.8 gal
